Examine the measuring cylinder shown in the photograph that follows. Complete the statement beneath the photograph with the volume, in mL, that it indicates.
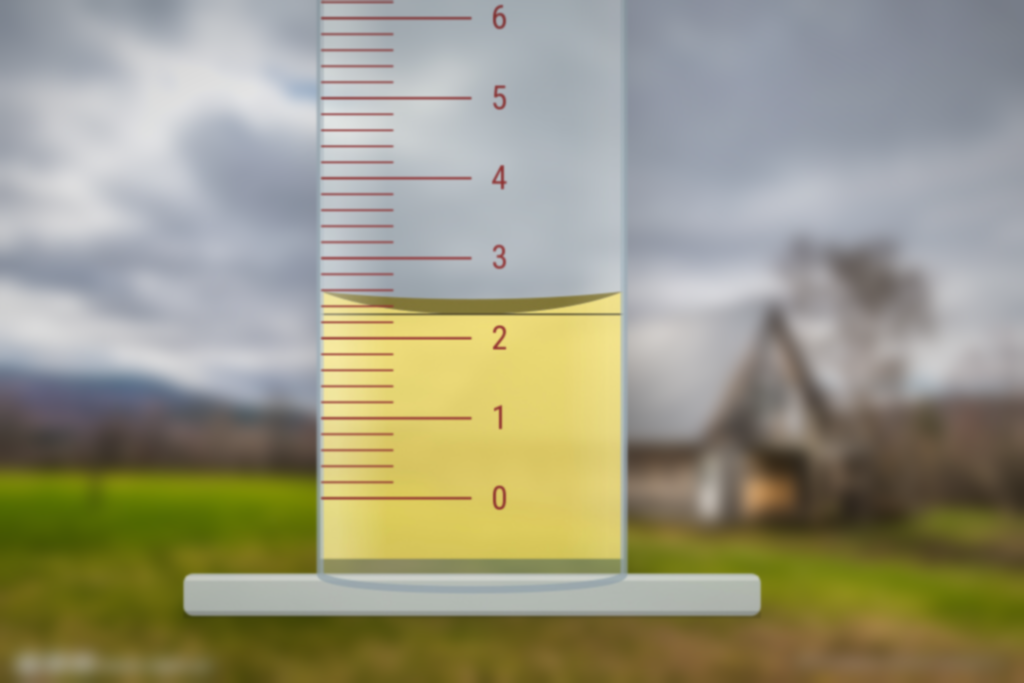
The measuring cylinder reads 2.3 mL
